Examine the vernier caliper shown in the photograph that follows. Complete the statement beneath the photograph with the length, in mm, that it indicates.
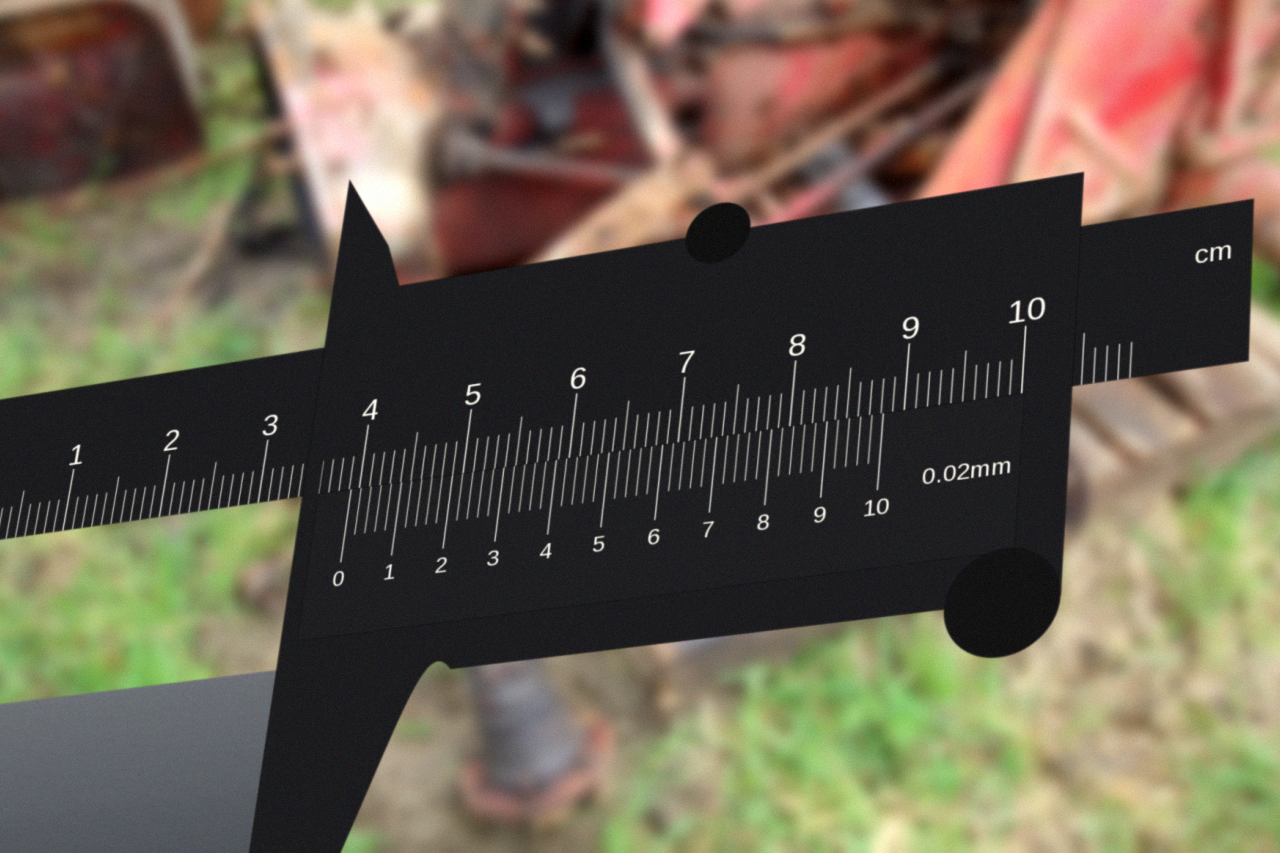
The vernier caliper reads 39.2 mm
